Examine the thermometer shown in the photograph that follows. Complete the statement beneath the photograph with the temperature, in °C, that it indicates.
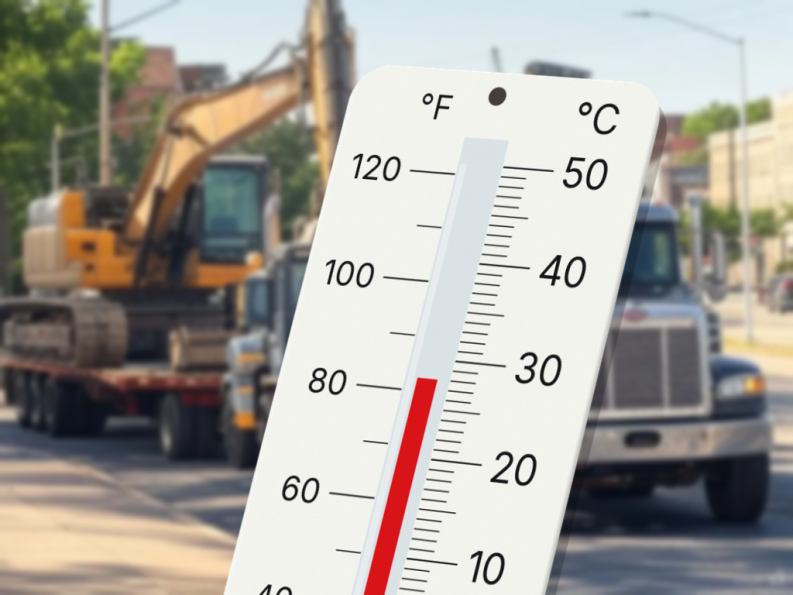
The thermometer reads 28 °C
